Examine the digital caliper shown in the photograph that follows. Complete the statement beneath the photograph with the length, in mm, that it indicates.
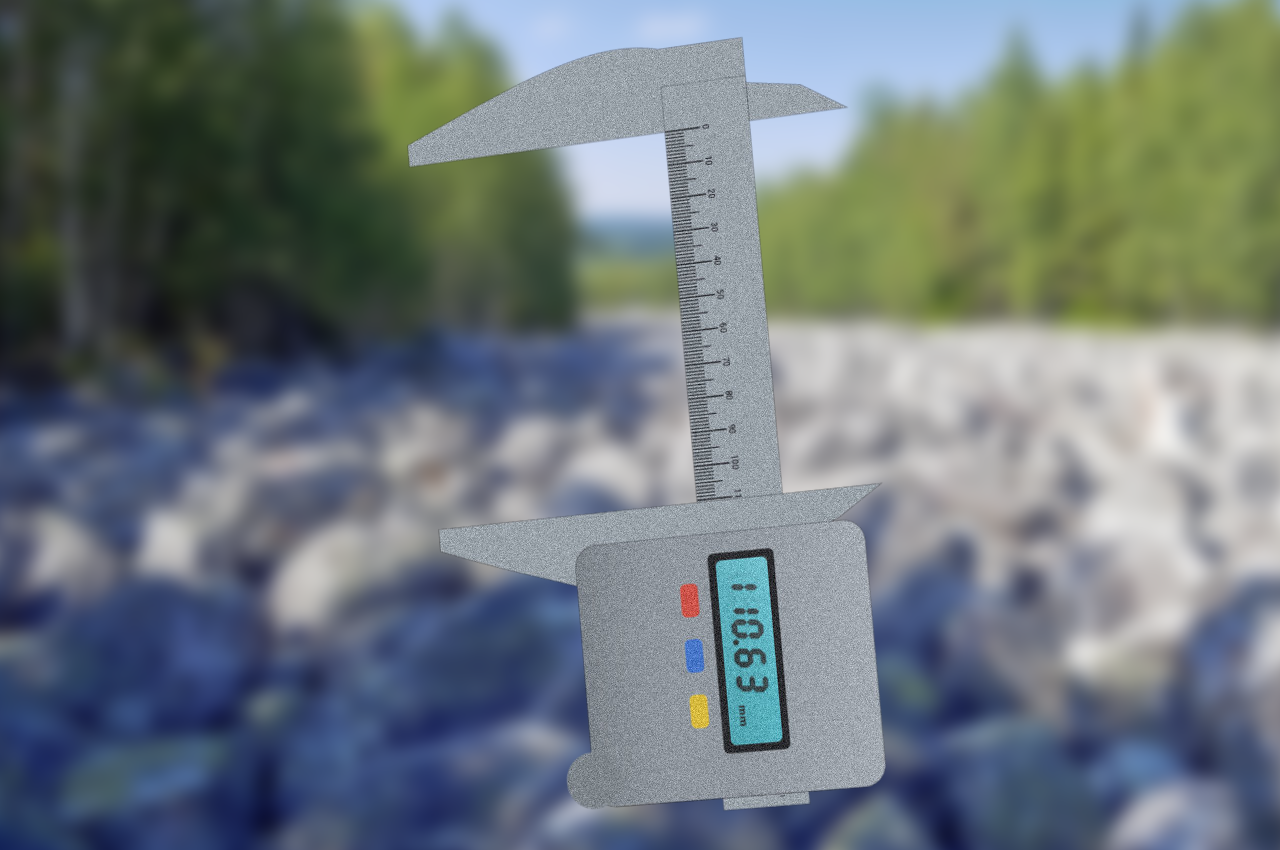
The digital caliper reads 110.63 mm
